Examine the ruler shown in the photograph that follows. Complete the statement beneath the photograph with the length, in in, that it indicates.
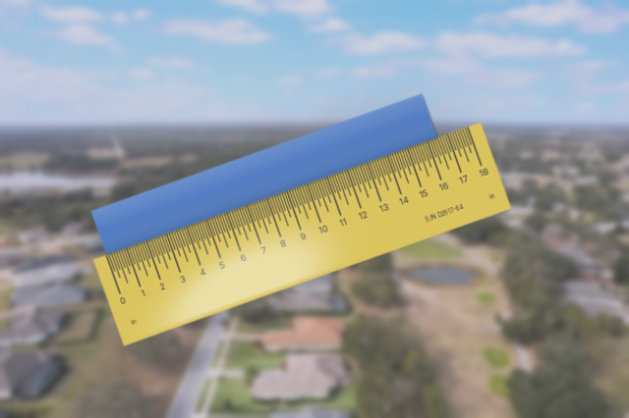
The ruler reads 16.5 in
